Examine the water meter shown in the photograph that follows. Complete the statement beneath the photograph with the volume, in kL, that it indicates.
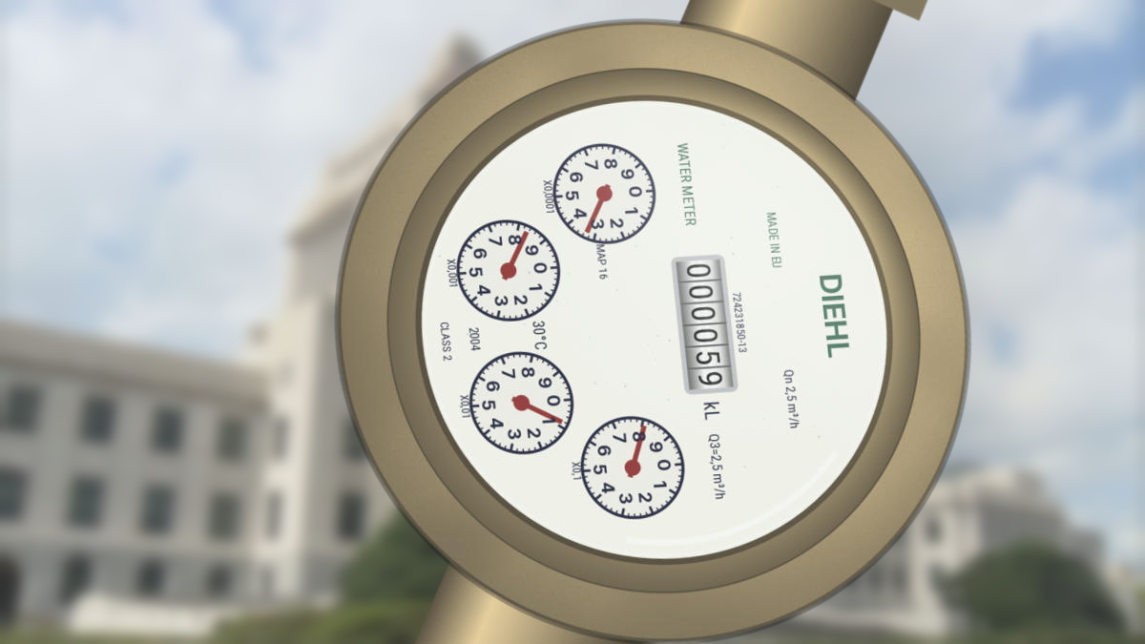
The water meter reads 59.8083 kL
